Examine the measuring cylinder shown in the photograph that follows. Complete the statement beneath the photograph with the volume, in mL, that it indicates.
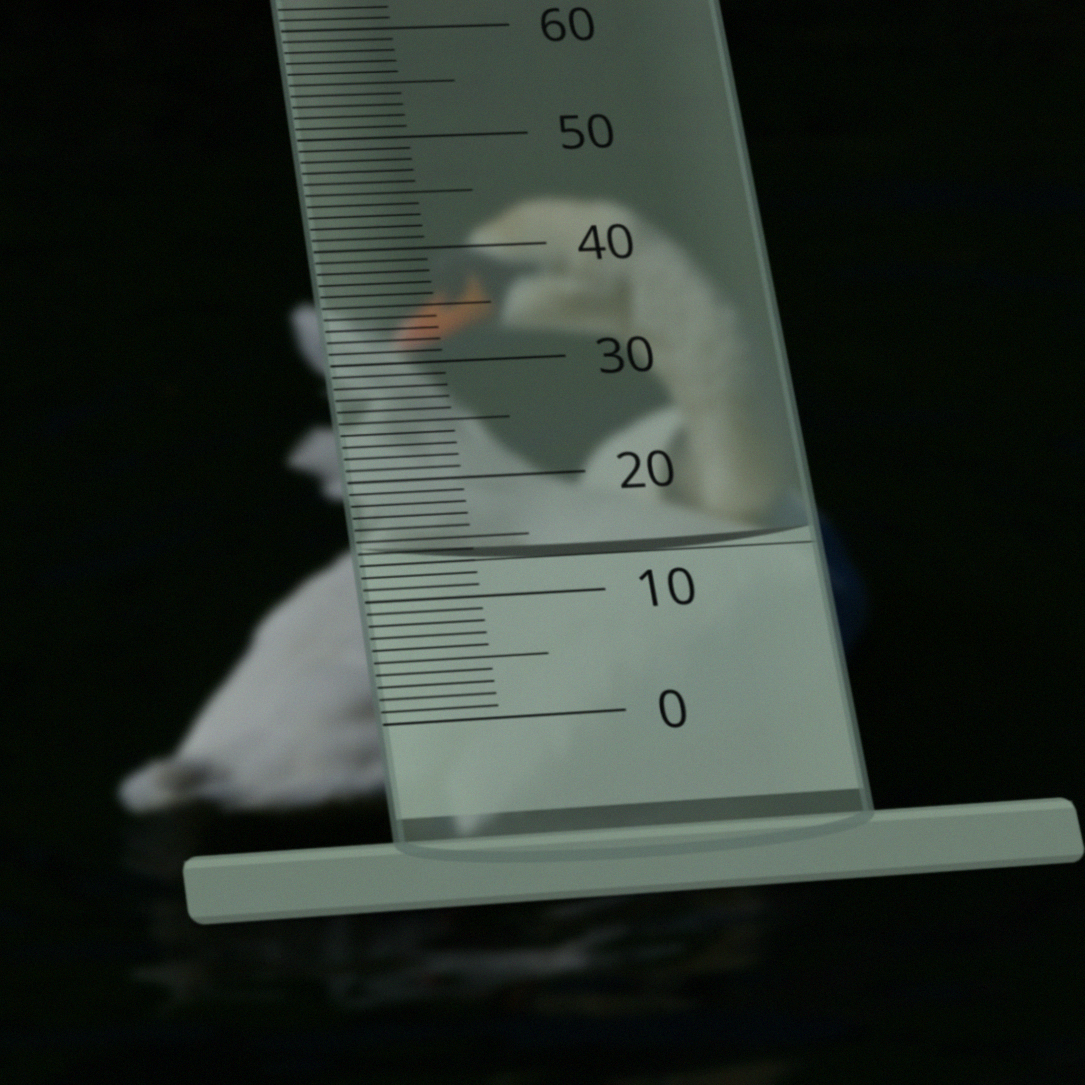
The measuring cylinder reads 13 mL
